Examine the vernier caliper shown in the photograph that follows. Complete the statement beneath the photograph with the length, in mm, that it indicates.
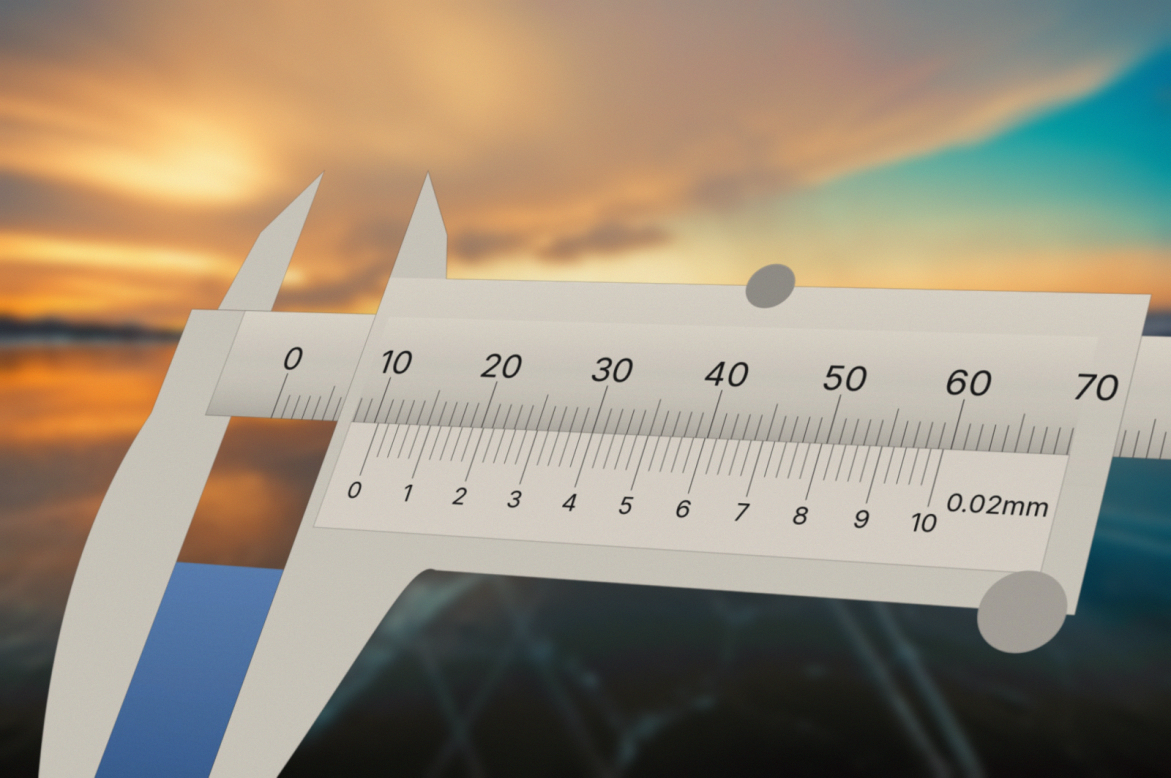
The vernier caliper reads 10.4 mm
